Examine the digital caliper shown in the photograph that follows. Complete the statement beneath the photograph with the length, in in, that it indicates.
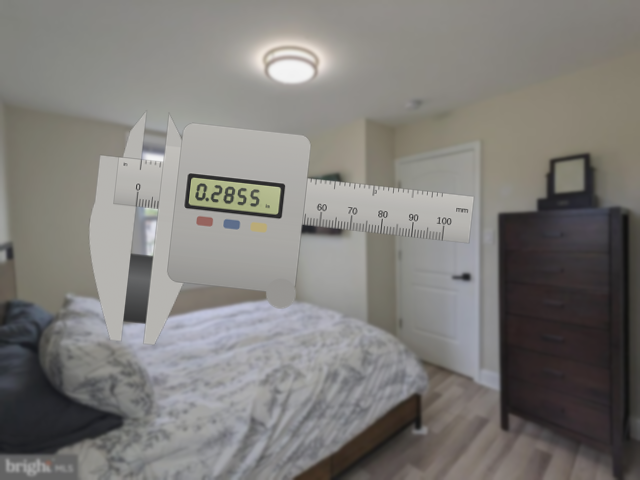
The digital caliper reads 0.2855 in
